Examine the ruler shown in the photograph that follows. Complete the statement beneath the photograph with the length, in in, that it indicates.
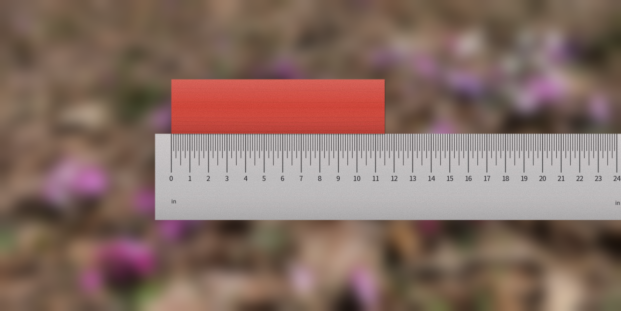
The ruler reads 11.5 in
